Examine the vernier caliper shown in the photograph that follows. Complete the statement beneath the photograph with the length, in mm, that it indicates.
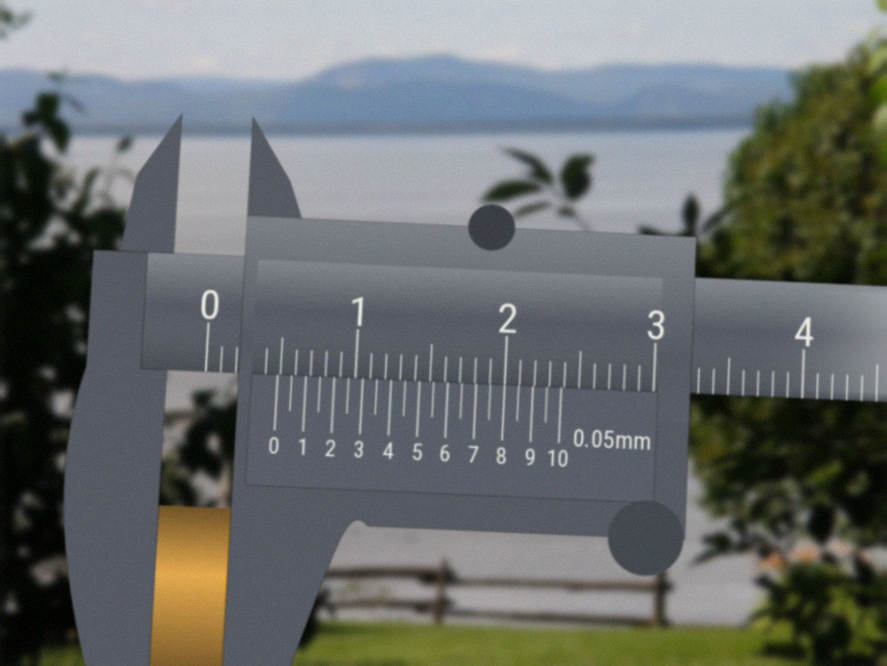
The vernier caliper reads 4.8 mm
